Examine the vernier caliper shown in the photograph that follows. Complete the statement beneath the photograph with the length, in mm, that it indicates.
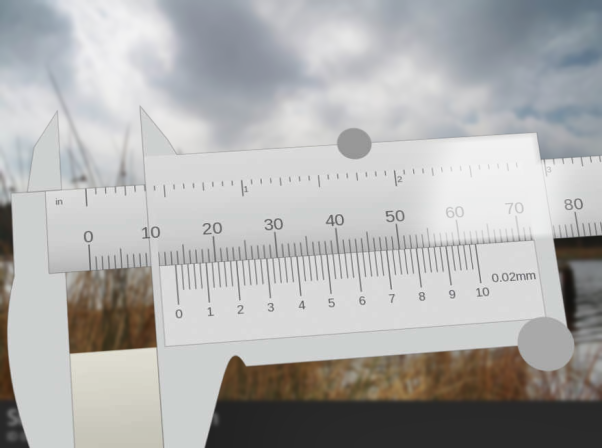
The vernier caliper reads 13.6 mm
